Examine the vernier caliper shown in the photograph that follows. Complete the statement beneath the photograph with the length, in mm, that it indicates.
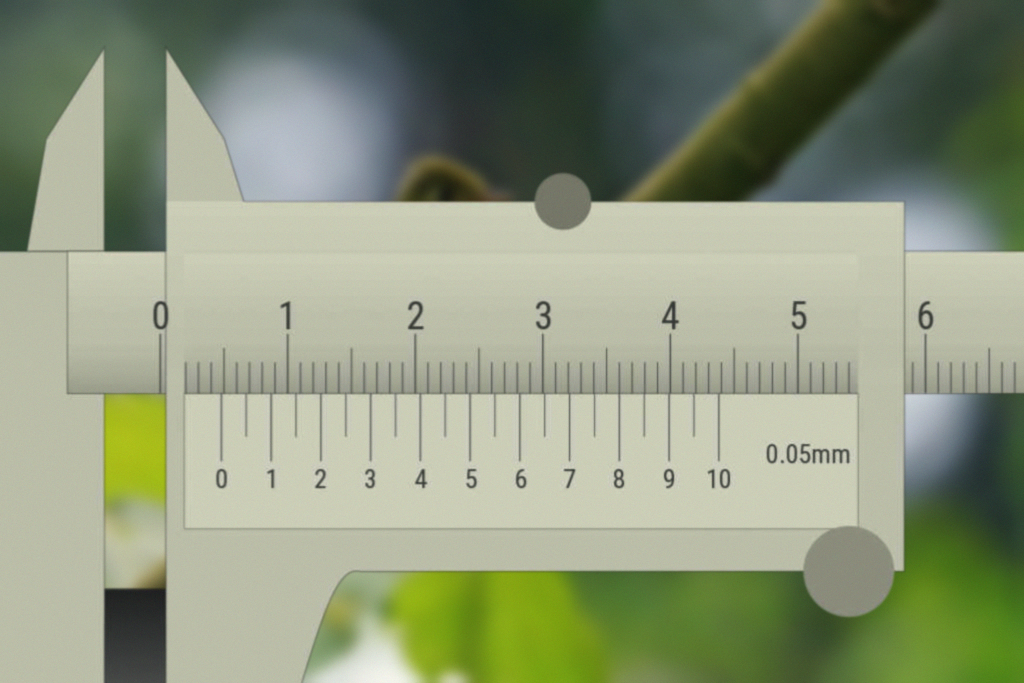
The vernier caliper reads 4.8 mm
